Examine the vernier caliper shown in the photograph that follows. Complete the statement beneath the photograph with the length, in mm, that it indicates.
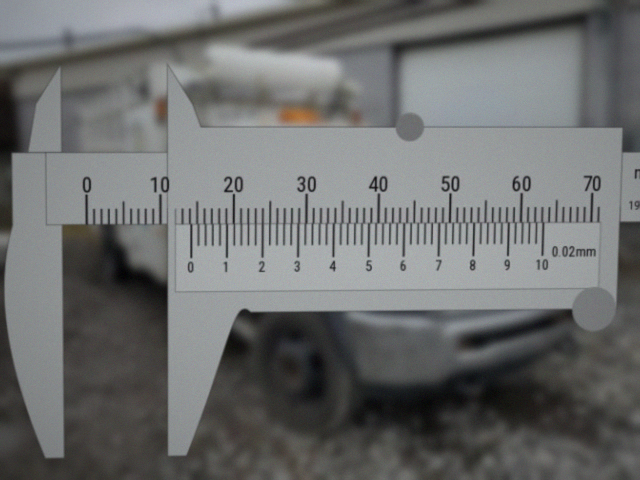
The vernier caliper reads 14.2 mm
